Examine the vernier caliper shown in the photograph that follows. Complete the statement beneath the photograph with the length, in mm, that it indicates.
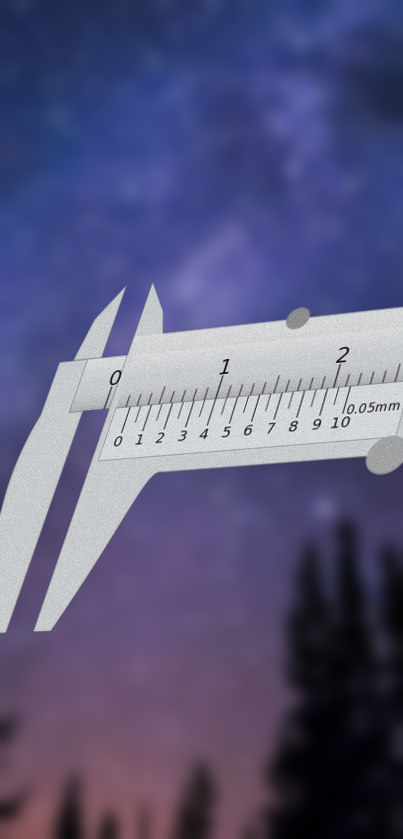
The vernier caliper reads 2.4 mm
